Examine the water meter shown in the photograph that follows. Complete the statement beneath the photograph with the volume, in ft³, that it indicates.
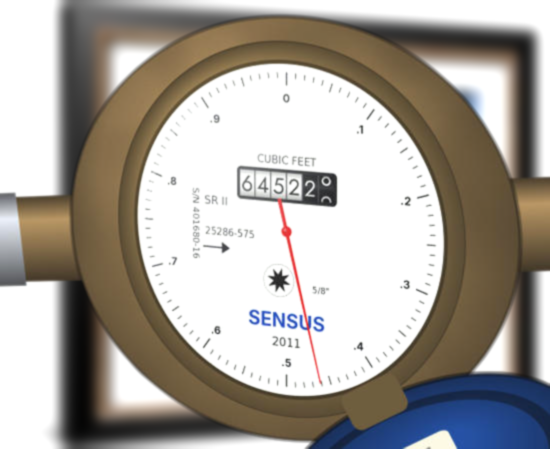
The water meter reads 645228.46 ft³
